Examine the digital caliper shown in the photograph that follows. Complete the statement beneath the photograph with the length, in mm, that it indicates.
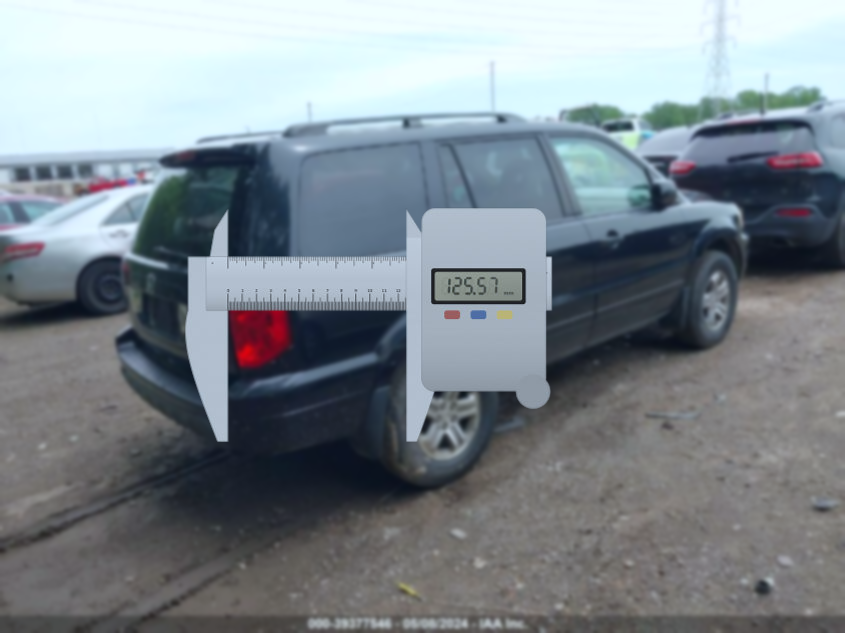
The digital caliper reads 125.57 mm
